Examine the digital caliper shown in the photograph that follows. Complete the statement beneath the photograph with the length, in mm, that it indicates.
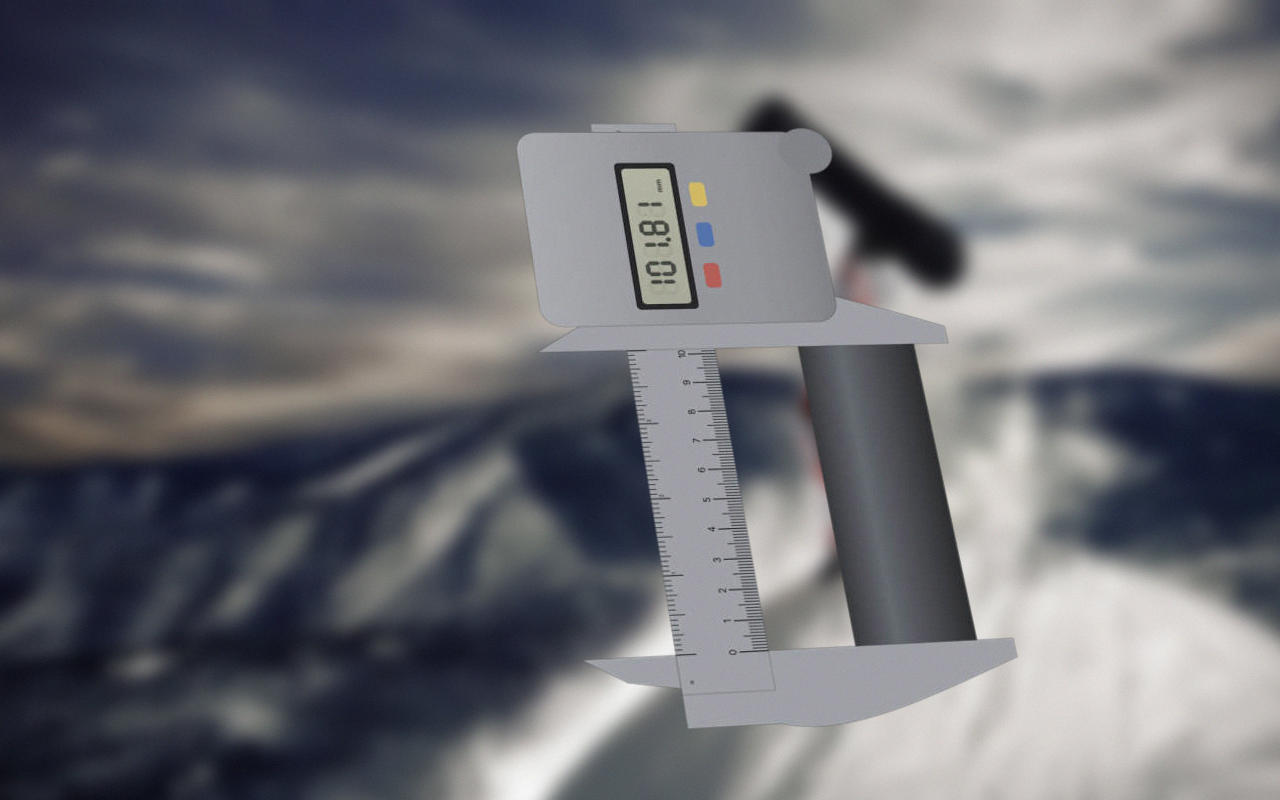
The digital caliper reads 101.81 mm
